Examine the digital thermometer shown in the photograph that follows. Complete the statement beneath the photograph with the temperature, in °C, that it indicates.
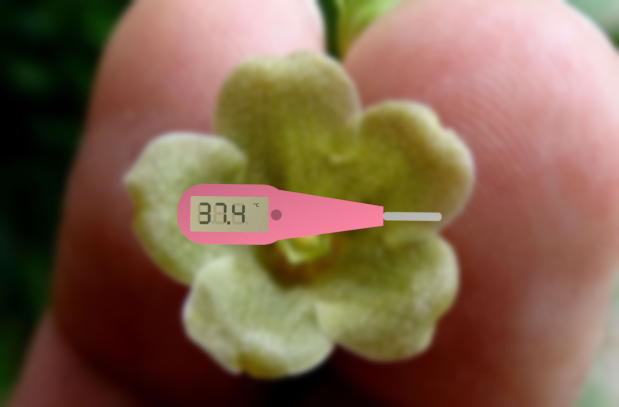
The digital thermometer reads 37.4 °C
